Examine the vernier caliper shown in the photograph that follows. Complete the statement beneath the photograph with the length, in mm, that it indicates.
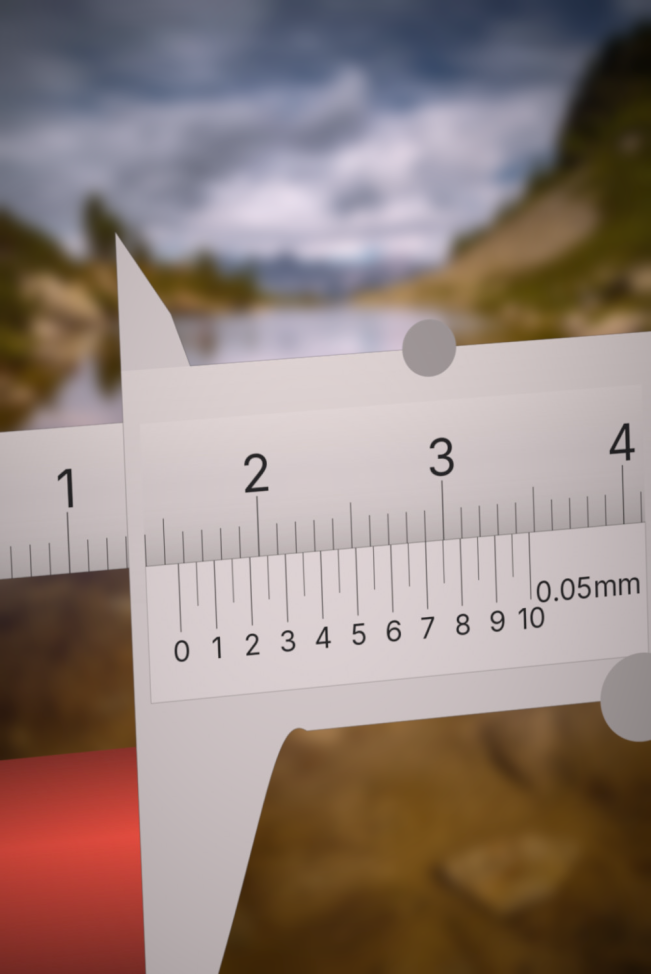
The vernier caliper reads 15.7 mm
